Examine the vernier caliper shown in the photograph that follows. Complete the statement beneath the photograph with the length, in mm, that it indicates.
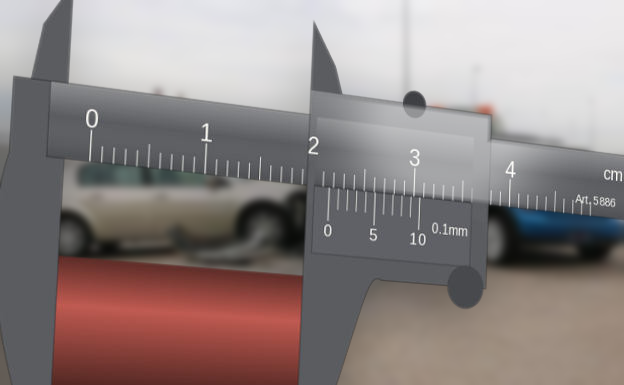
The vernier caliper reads 21.6 mm
